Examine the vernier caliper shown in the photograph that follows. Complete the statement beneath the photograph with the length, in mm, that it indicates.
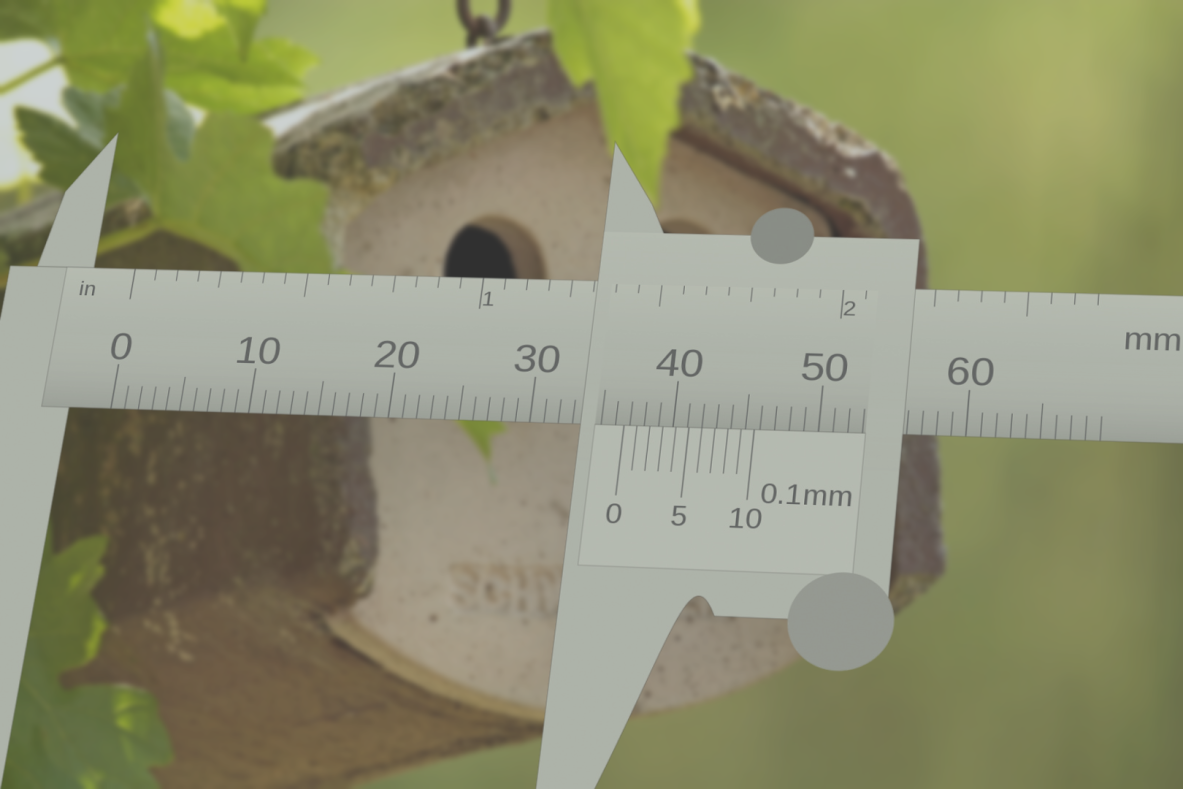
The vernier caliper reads 36.6 mm
